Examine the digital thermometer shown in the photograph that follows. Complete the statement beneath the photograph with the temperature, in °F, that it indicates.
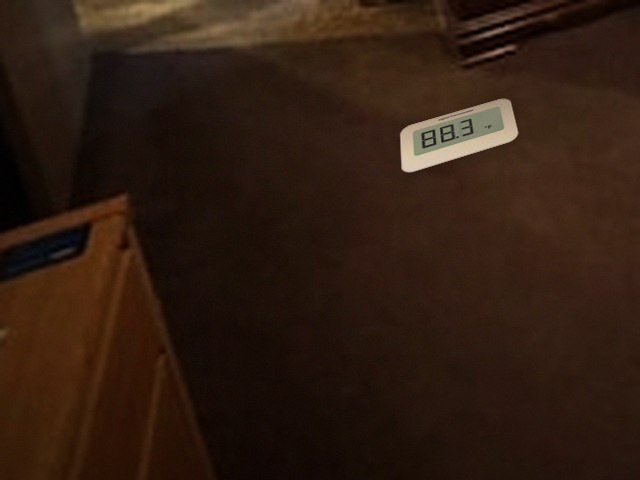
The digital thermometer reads 88.3 °F
